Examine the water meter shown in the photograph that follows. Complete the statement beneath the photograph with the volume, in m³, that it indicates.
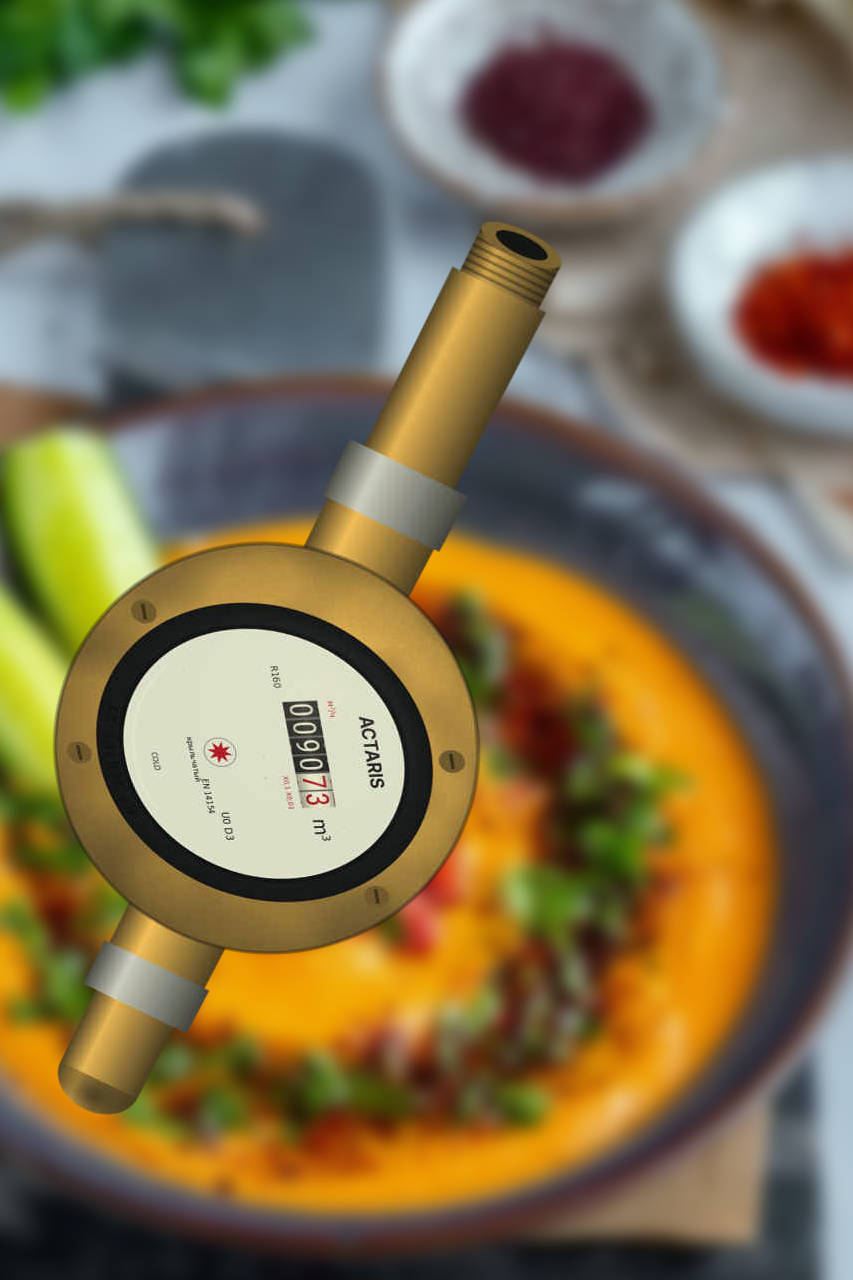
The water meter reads 90.73 m³
